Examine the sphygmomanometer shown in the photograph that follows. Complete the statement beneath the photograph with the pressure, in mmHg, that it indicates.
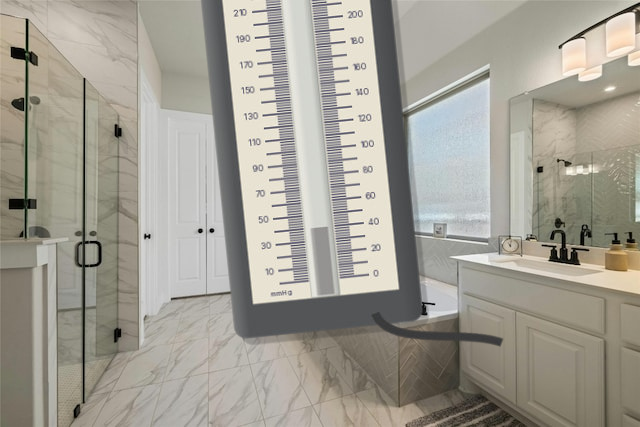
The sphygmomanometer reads 40 mmHg
